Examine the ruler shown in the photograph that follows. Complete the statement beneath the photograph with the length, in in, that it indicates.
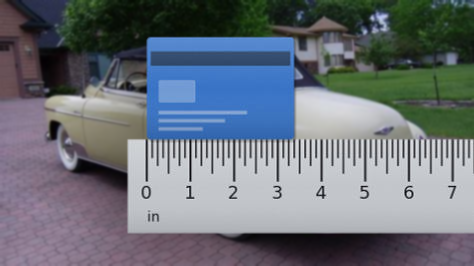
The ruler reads 3.375 in
